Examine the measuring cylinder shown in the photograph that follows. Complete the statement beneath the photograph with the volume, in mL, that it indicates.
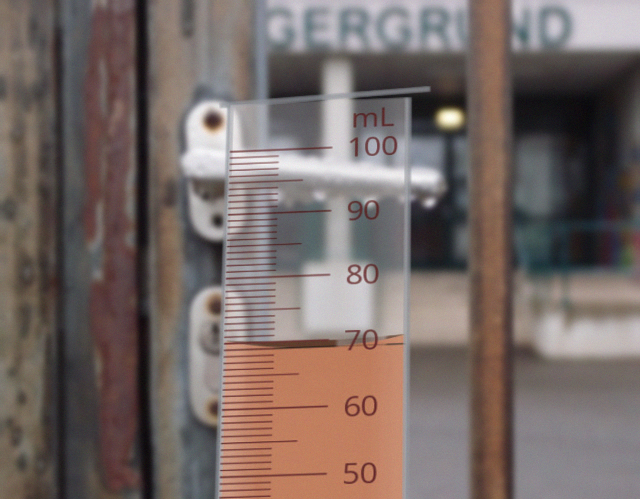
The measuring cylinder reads 69 mL
